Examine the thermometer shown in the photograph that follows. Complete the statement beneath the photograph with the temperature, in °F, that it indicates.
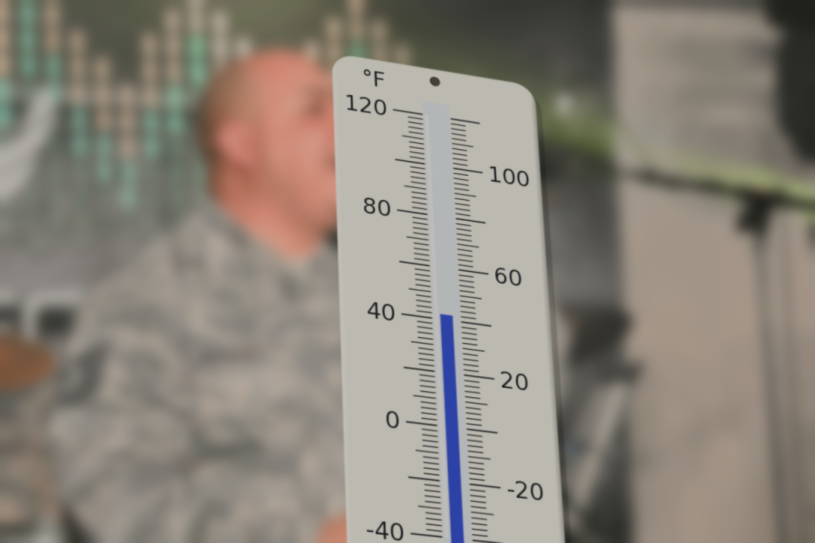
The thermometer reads 42 °F
